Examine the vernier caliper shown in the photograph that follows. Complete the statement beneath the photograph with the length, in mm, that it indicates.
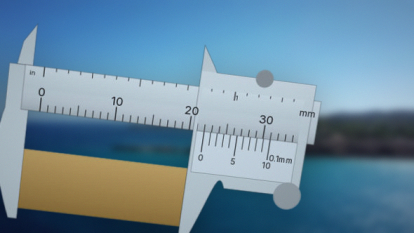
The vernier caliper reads 22.0 mm
